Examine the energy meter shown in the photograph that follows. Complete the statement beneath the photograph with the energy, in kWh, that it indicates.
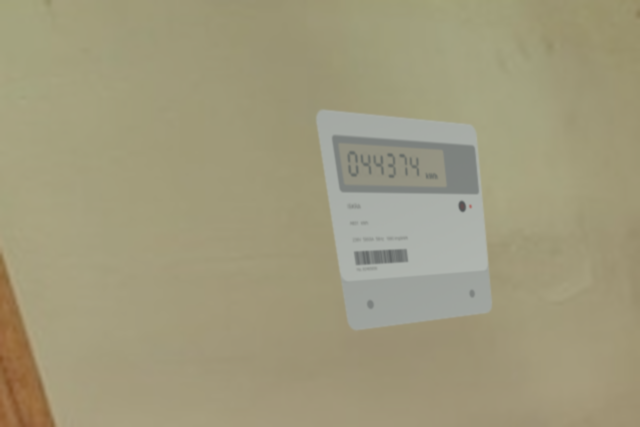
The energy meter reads 44374 kWh
